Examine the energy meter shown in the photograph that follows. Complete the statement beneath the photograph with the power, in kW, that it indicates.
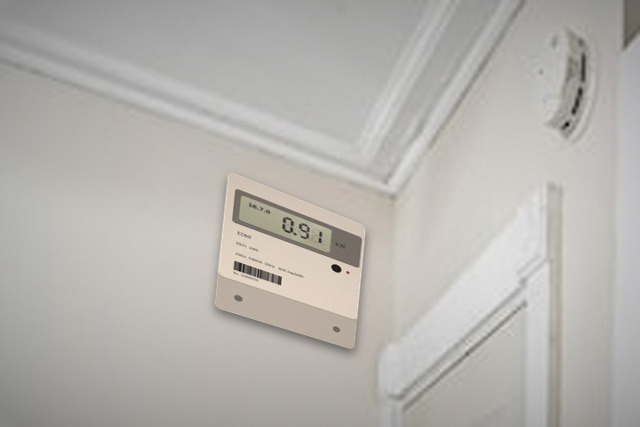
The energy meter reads 0.91 kW
